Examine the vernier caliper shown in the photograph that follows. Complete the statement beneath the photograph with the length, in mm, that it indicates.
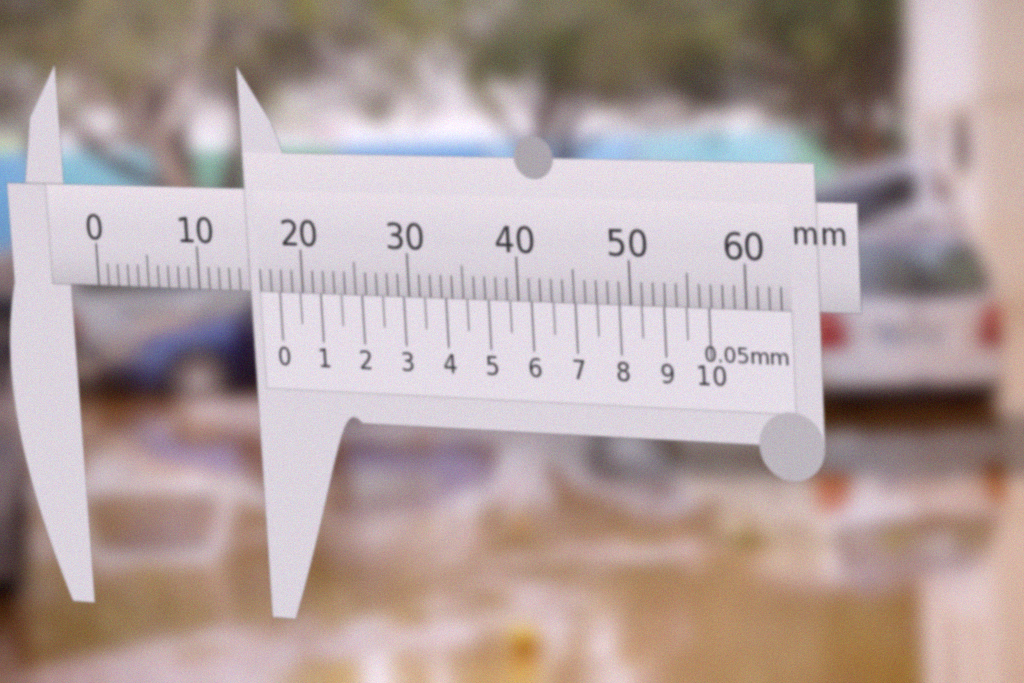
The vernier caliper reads 17.8 mm
